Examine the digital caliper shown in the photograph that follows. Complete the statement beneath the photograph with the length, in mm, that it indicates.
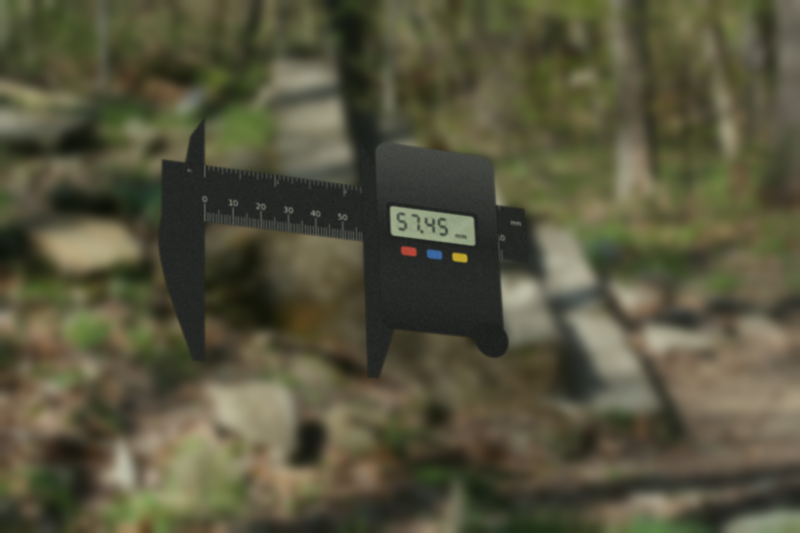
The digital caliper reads 57.45 mm
